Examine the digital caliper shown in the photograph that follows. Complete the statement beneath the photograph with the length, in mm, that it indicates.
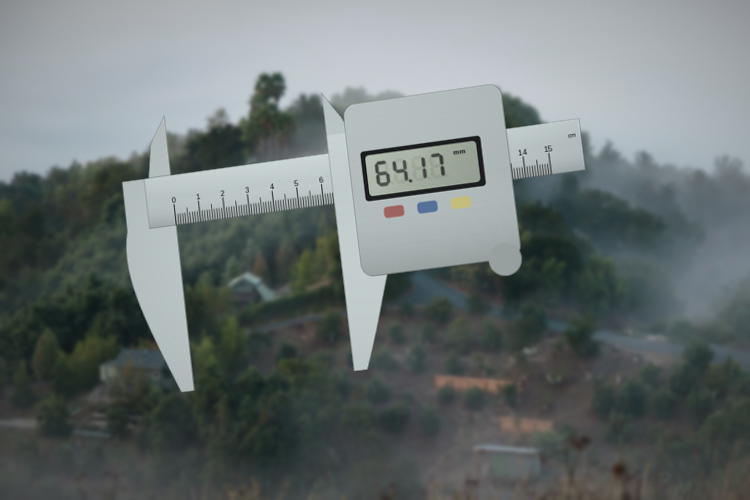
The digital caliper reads 64.17 mm
